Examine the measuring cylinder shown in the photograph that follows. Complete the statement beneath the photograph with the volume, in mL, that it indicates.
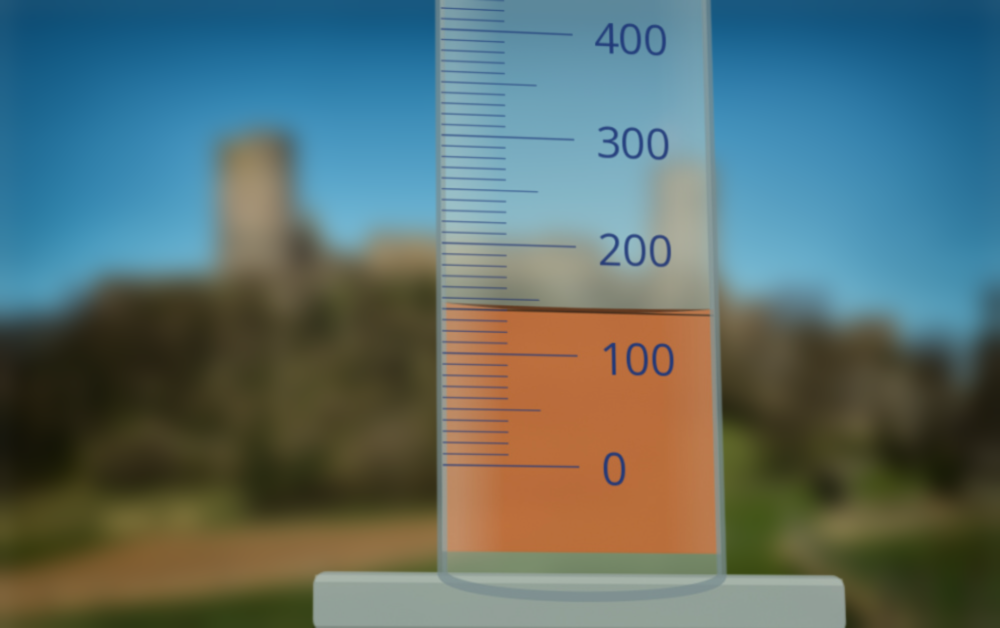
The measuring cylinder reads 140 mL
